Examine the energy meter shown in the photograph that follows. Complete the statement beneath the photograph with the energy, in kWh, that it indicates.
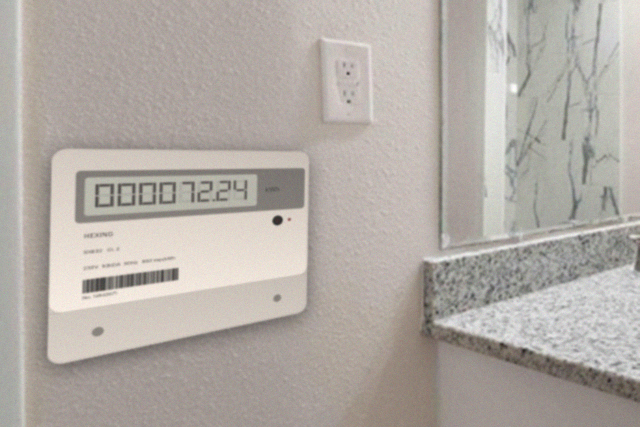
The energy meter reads 72.24 kWh
